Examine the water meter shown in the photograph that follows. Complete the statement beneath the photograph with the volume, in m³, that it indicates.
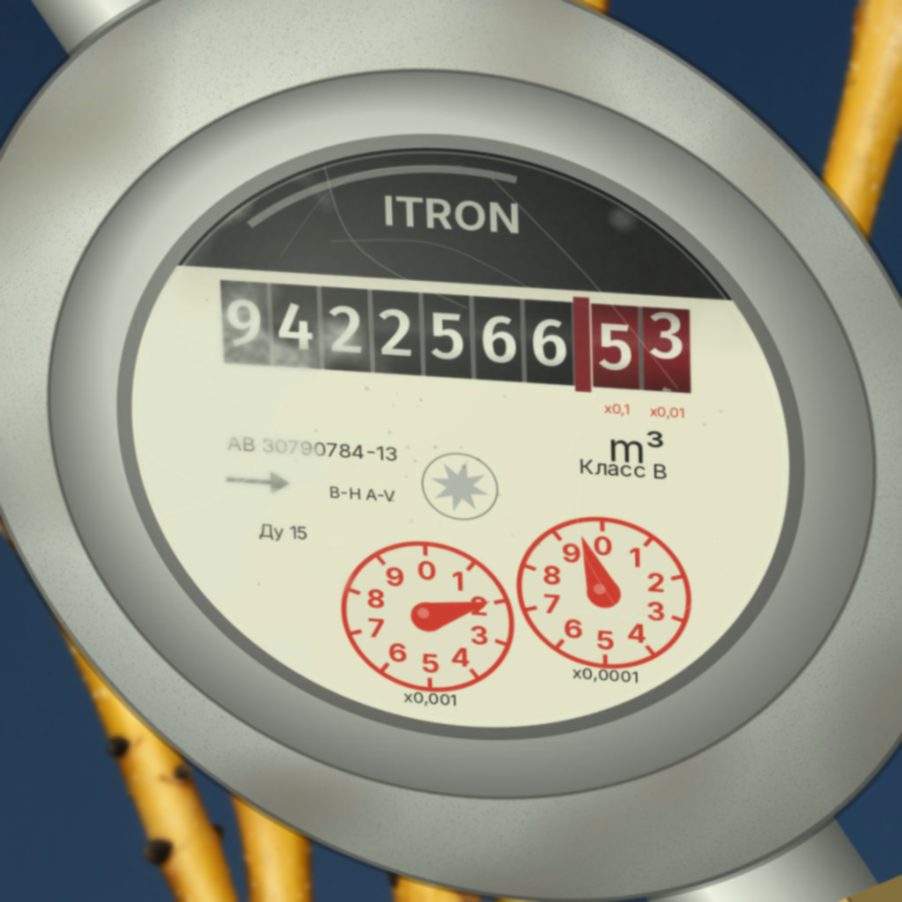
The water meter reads 9422566.5319 m³
